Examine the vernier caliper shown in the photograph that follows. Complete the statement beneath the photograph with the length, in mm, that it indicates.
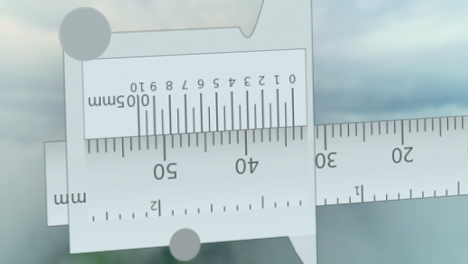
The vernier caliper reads 34.0 mm
